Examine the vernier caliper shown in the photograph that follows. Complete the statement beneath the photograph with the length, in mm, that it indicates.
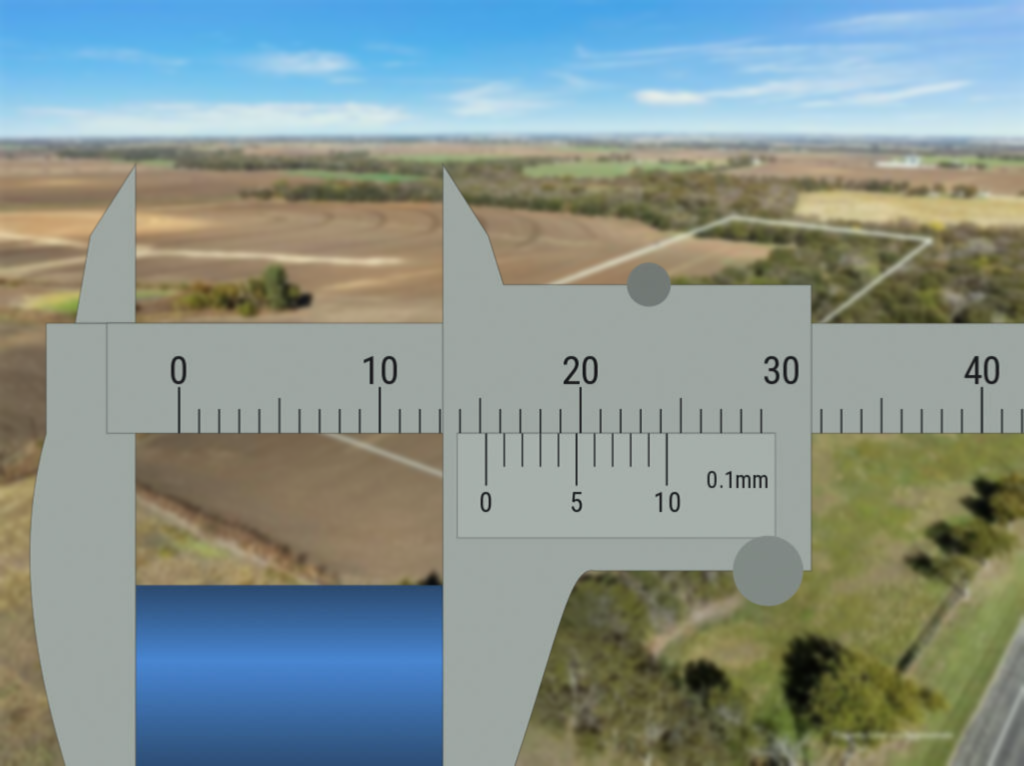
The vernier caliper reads 15.3 mm
